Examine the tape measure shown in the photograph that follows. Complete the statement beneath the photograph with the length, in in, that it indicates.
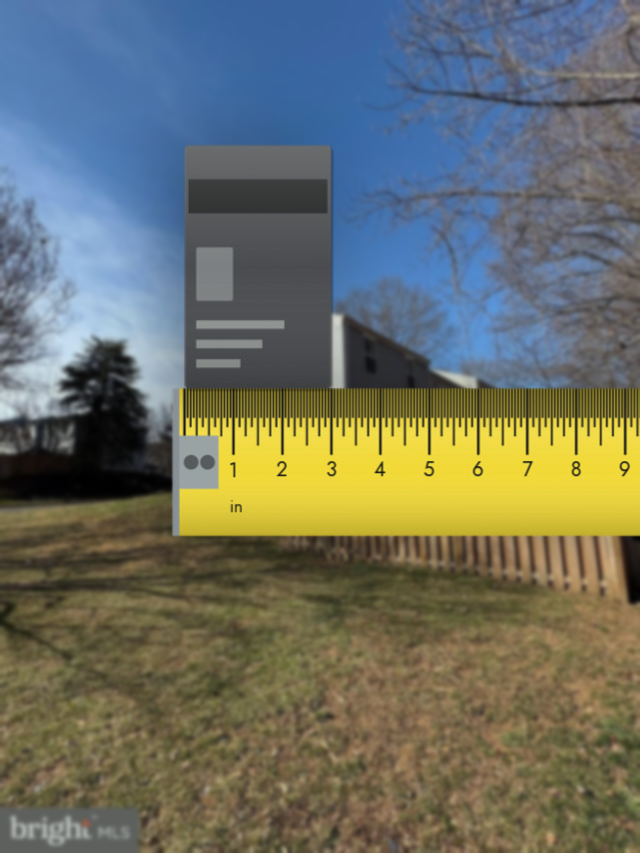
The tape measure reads 3 in
